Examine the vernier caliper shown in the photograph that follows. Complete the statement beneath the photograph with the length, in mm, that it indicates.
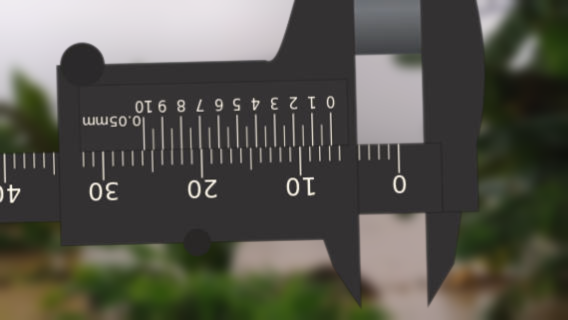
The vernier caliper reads 6.8 mm
